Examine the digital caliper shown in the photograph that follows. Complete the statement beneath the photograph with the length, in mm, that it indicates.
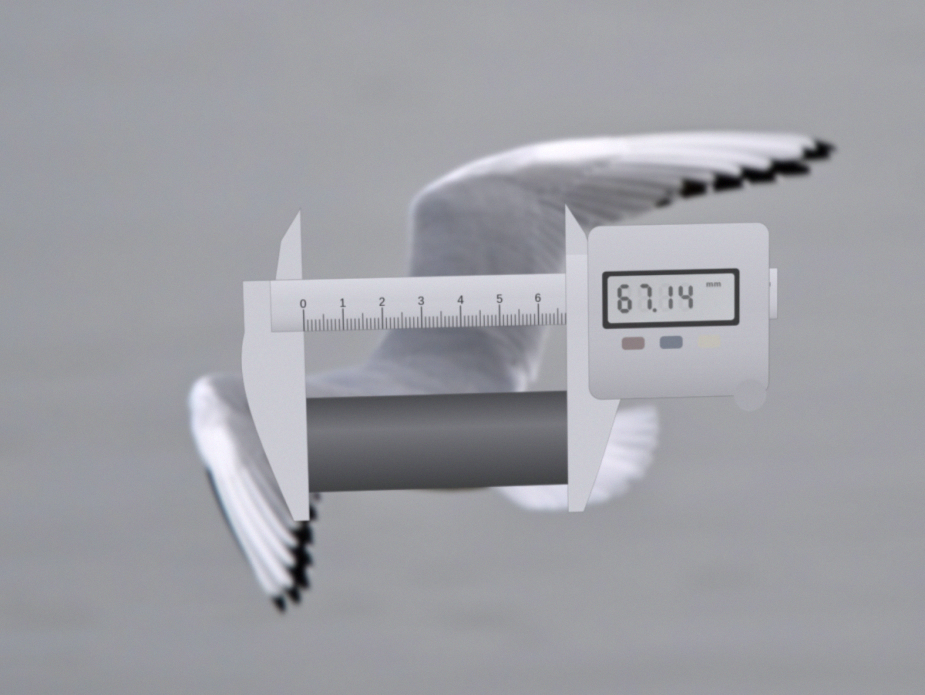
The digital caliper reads 67.14 mm
